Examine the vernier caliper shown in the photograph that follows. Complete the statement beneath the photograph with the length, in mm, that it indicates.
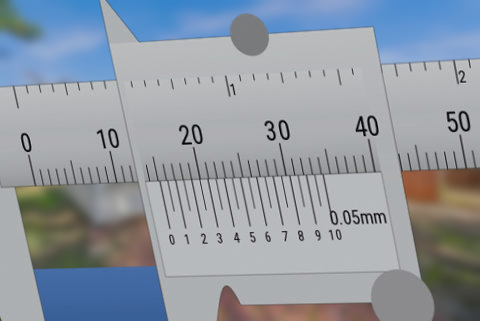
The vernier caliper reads 15.2 mm
